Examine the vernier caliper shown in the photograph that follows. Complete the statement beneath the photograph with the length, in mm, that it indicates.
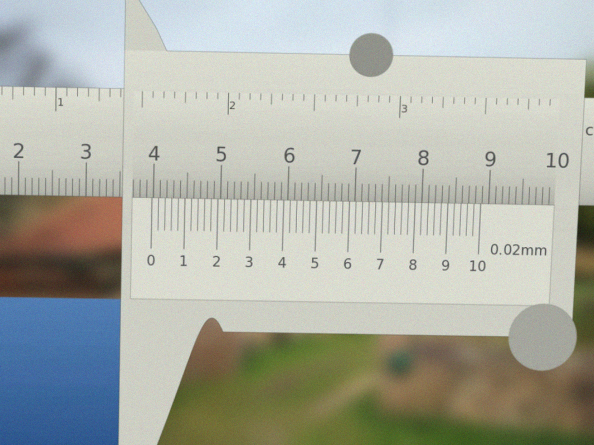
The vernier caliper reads 39.8 mm
